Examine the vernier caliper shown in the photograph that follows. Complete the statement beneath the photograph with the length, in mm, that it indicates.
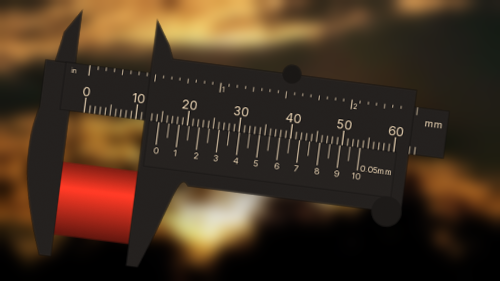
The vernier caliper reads 14.5 mm
